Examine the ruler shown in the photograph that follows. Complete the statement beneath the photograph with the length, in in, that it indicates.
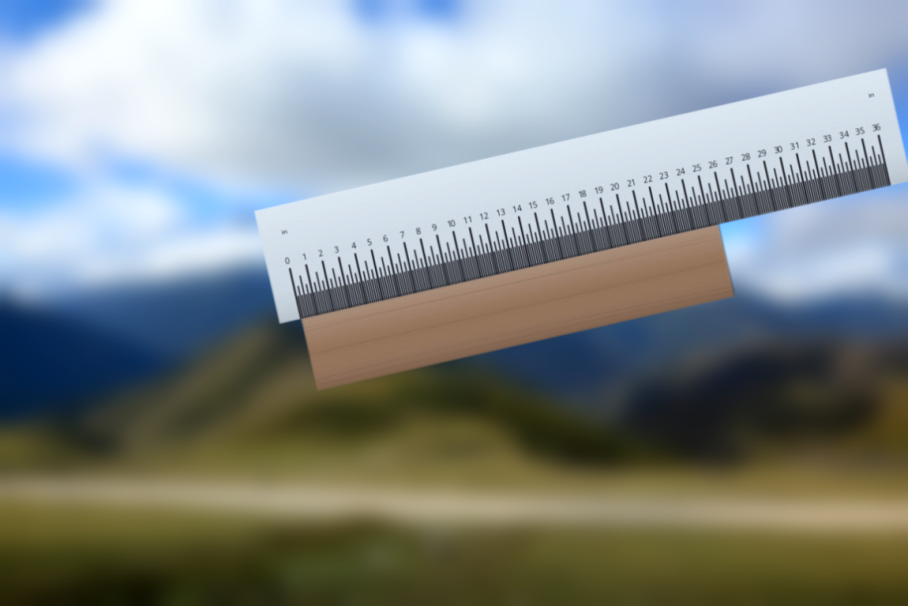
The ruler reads 25.5 in
